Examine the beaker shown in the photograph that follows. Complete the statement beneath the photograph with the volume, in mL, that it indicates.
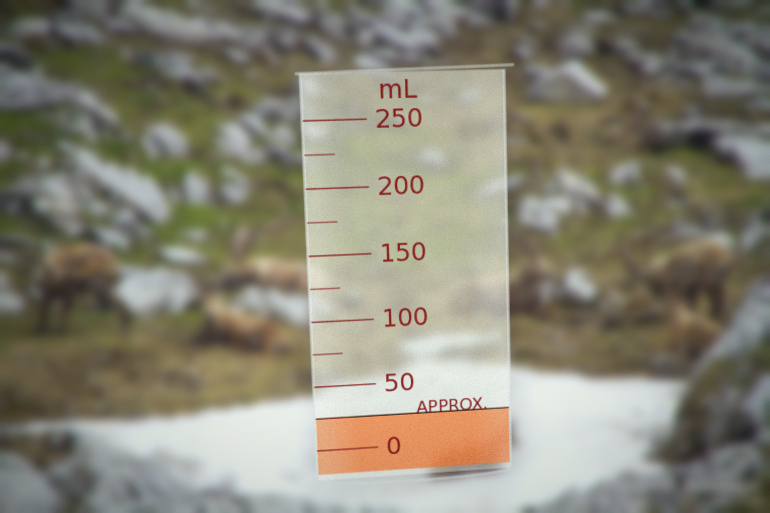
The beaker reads 25 mL
